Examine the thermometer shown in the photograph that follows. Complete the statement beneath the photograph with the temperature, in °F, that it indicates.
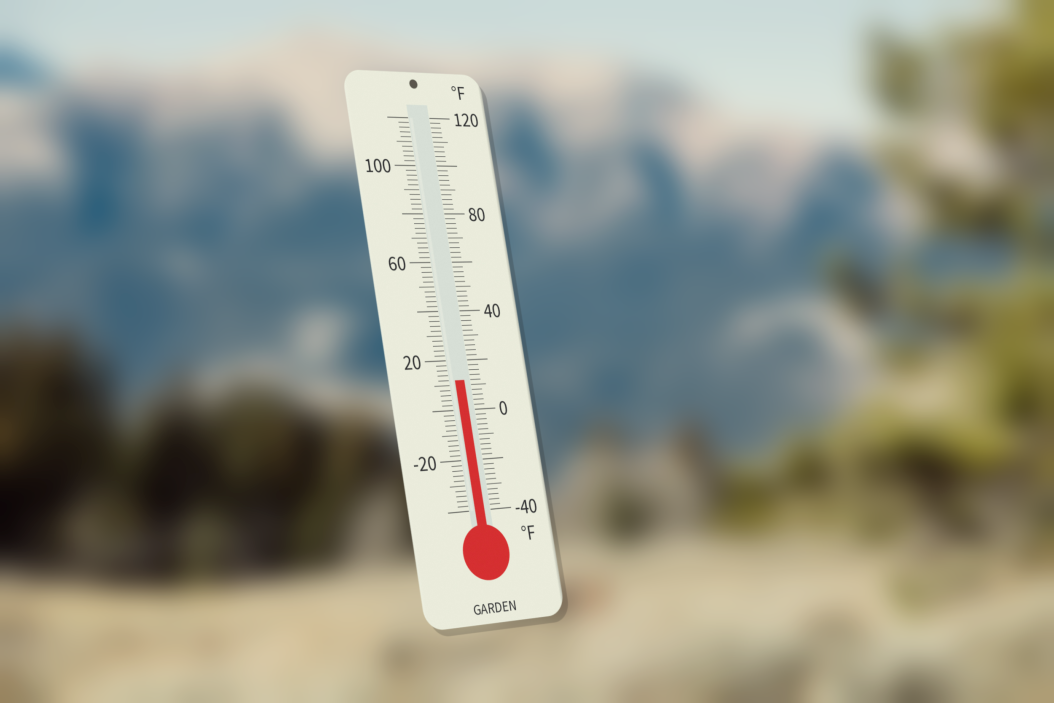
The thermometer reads 12 °F
